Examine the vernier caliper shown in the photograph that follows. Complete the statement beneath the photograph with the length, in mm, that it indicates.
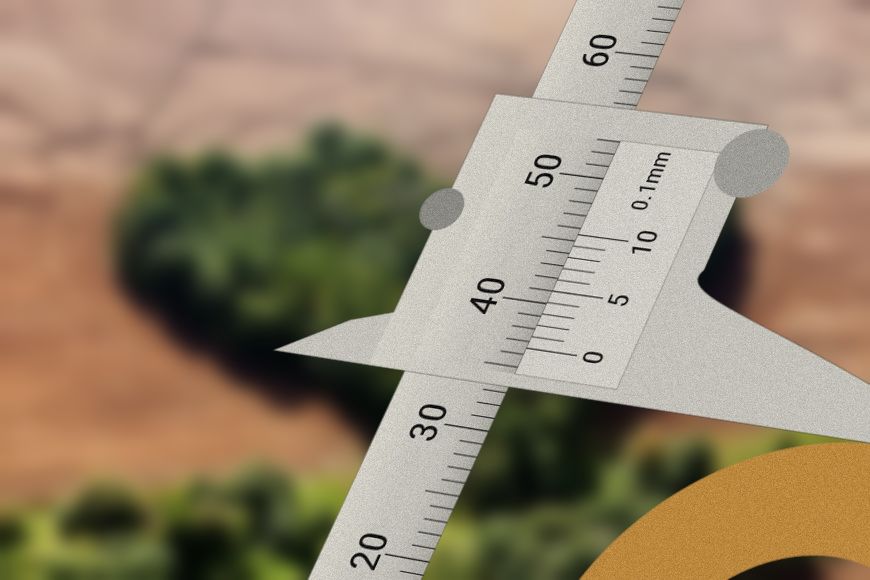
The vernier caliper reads 36.5 mm
